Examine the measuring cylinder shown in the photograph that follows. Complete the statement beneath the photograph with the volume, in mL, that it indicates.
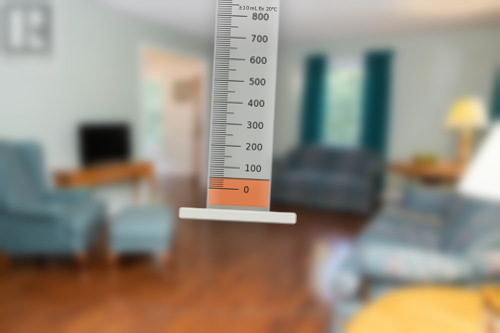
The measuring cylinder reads 50 mL
